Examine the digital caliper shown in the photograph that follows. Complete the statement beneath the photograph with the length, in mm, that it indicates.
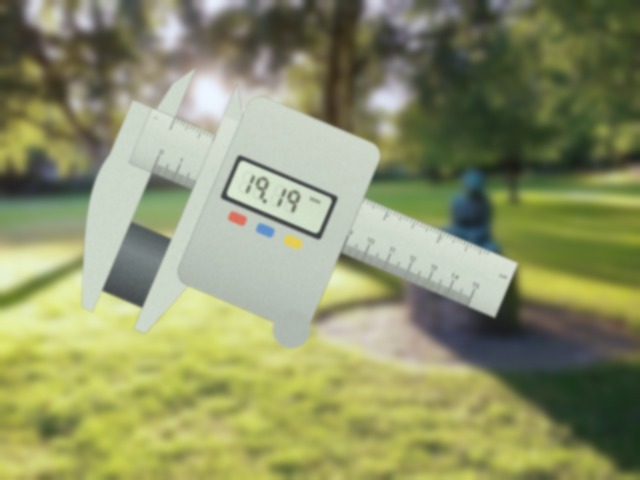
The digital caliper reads 19.19 mm
